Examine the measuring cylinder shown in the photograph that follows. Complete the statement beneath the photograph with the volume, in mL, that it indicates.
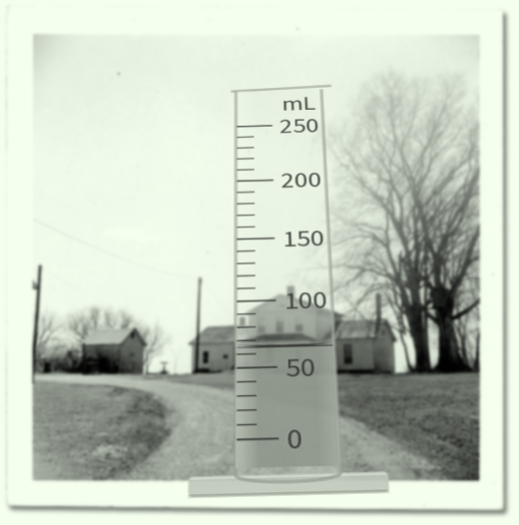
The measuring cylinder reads 65 mL
